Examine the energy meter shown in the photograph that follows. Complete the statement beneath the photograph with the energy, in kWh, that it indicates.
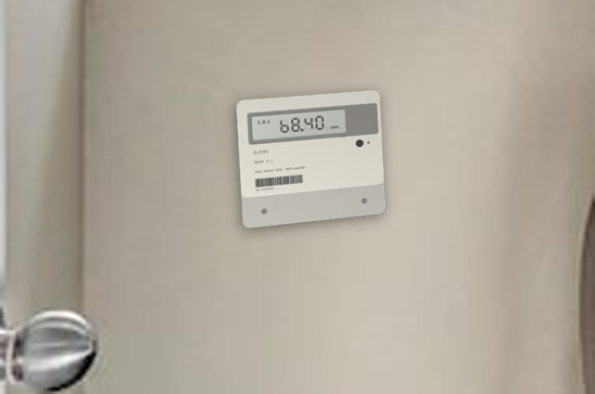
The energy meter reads 68.40 kWh
